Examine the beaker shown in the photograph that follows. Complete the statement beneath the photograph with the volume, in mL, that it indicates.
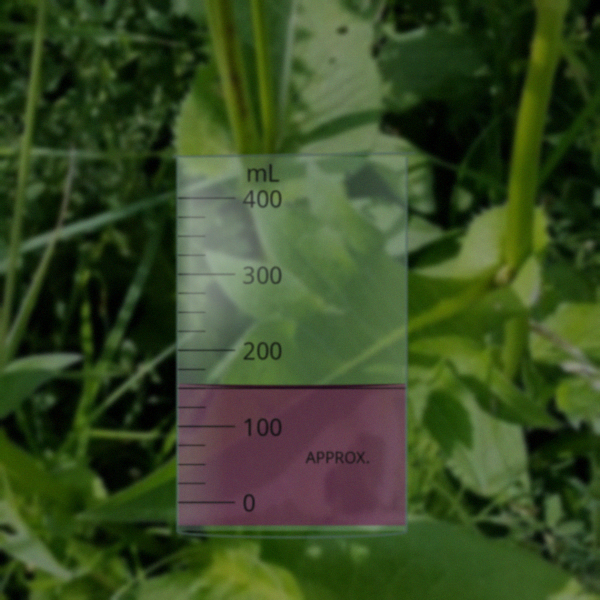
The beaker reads 150 mL
